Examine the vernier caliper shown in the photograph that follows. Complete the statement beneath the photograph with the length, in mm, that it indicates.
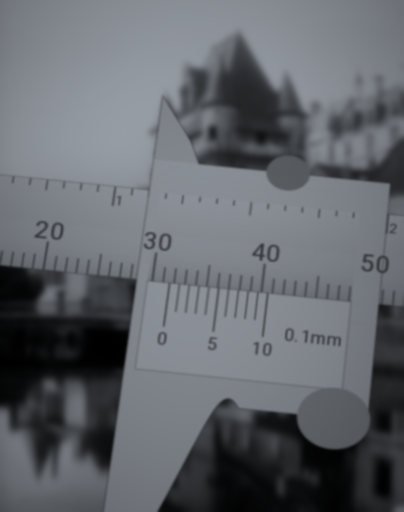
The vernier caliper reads 31.6 mm
